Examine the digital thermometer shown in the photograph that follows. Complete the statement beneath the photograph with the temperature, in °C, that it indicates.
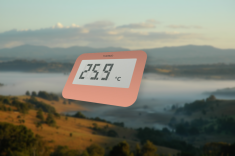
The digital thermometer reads 25.9 °C
